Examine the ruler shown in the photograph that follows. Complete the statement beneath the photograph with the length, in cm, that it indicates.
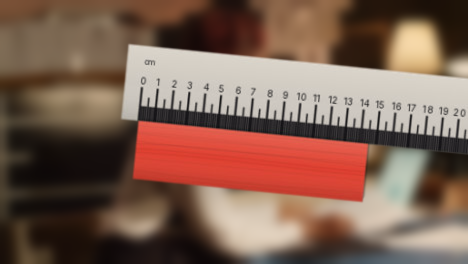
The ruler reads 14.5 cm
